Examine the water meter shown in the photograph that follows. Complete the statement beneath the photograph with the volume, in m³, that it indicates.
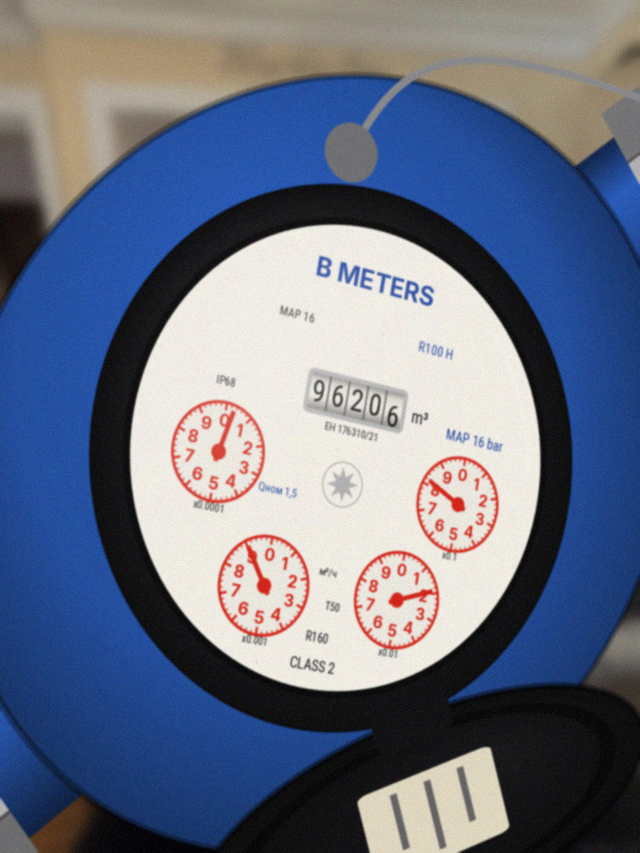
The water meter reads 96205.8190 m³
